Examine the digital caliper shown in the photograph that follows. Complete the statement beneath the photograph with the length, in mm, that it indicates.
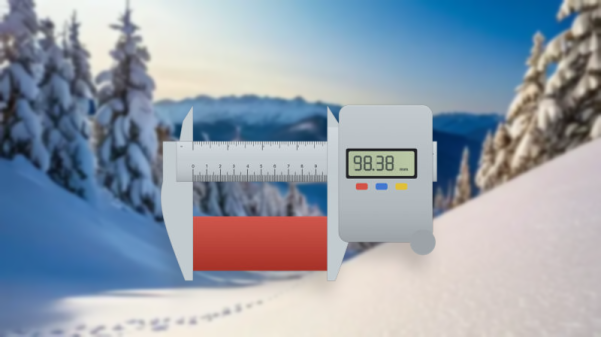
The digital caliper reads 98.38 mm
